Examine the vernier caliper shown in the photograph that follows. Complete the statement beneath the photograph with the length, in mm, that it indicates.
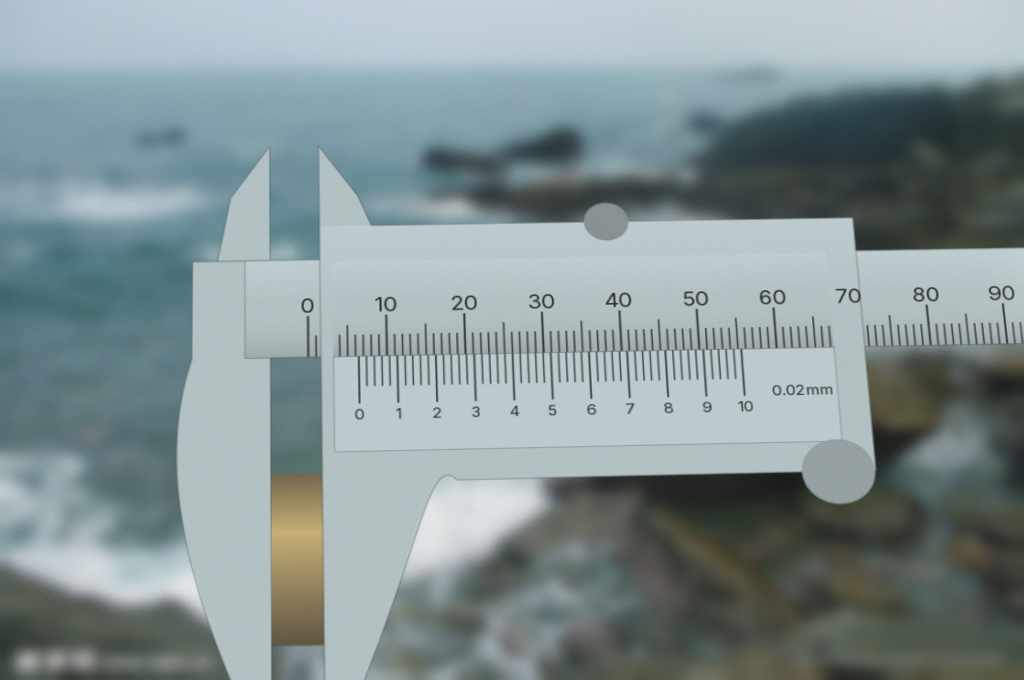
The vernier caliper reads 6.4 mm
